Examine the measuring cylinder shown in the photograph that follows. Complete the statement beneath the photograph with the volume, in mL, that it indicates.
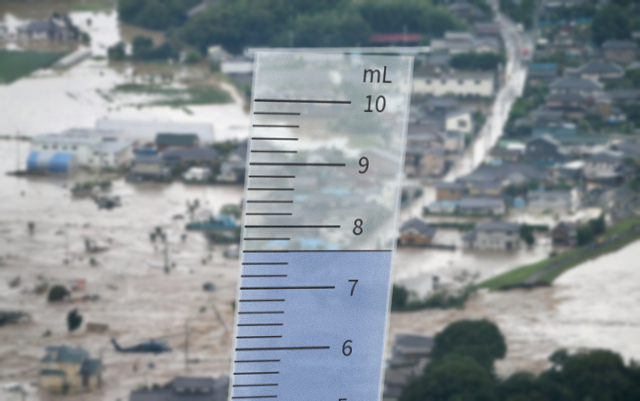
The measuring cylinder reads 7.6 mL
